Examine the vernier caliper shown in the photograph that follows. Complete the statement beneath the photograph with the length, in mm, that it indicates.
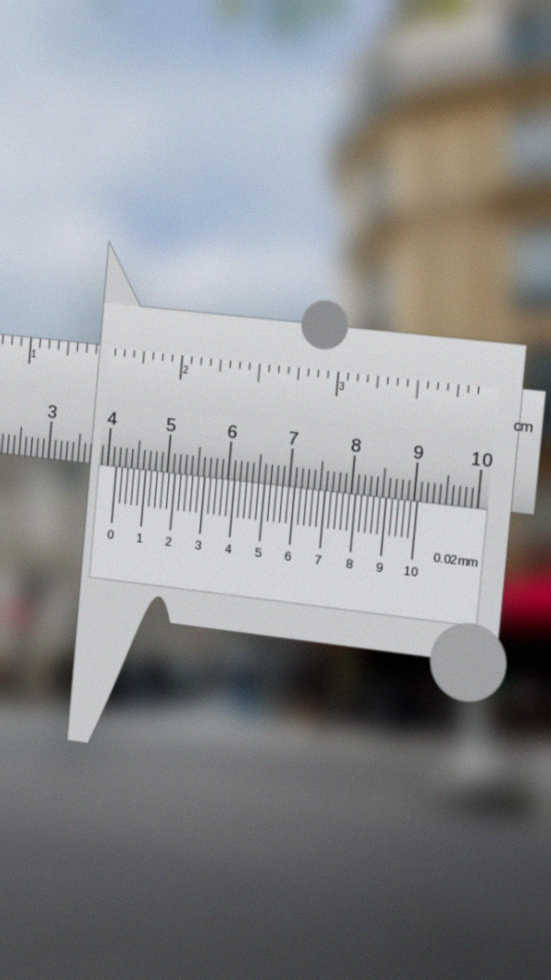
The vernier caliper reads 41.5 mm
